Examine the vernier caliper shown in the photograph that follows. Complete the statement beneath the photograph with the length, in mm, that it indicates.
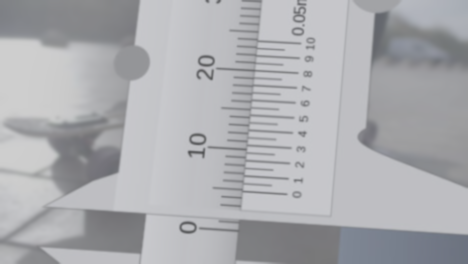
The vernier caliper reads 4.8 mm
